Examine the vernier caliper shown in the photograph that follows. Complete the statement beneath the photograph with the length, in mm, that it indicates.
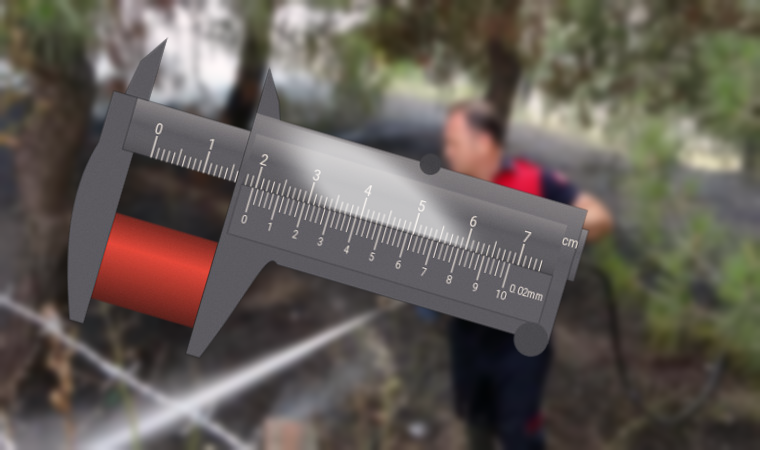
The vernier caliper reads 19.5 mm
